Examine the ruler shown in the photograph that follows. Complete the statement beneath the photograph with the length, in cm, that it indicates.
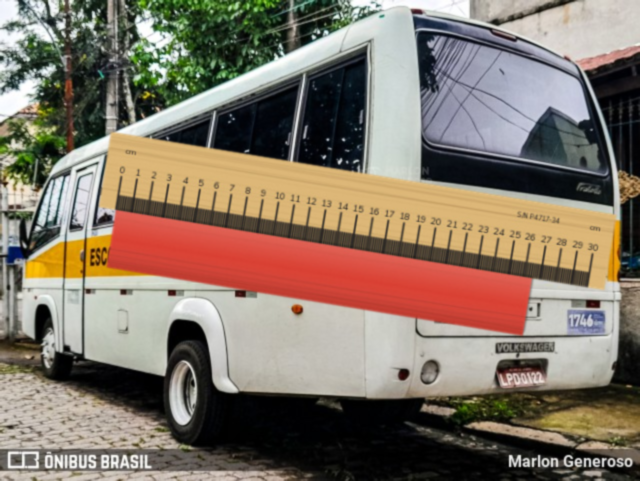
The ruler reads 26.5 cm
